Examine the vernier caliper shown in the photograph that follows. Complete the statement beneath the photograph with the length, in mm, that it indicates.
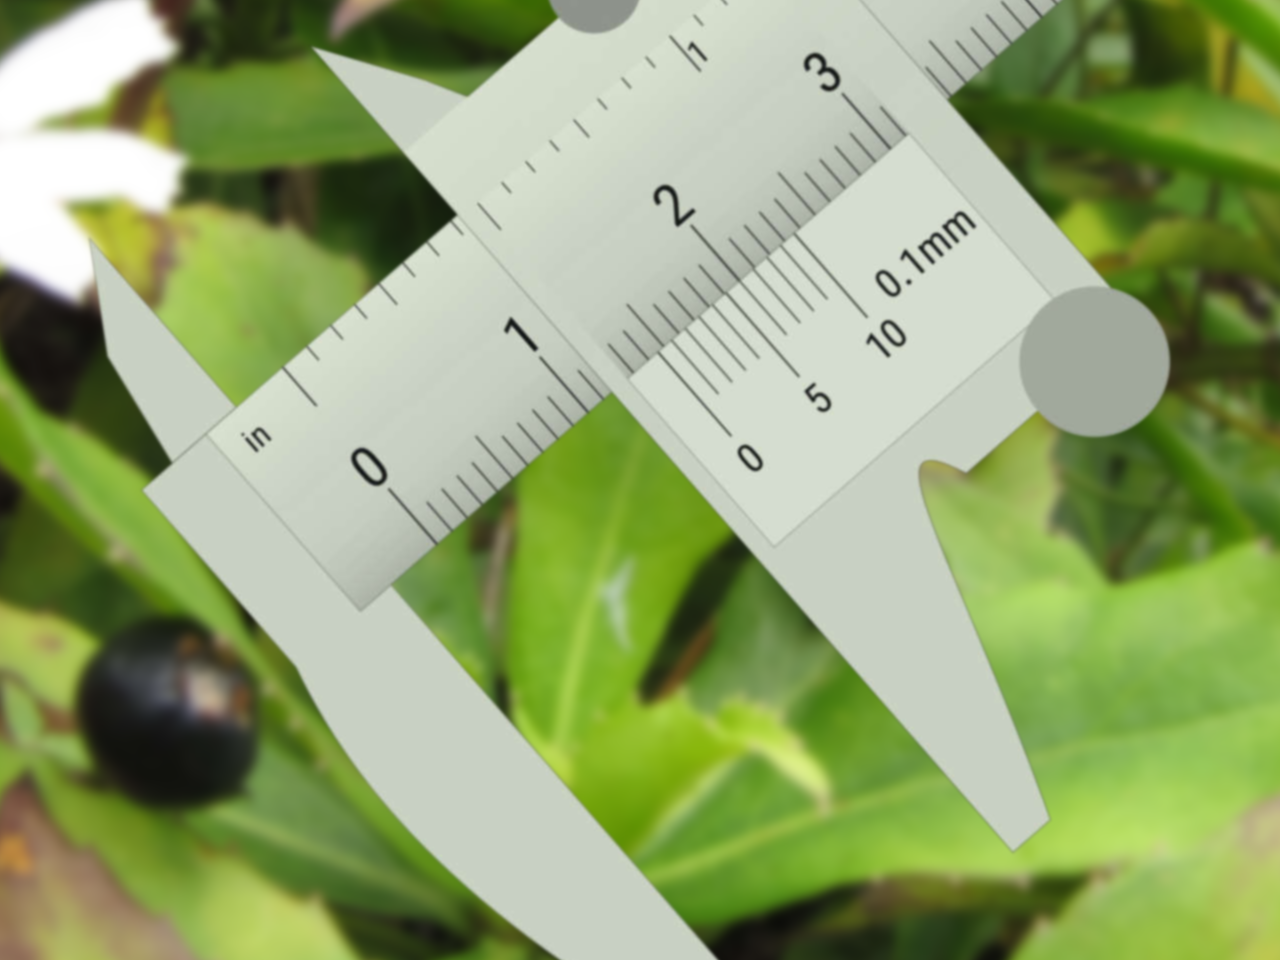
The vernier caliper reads 14.6 mm
